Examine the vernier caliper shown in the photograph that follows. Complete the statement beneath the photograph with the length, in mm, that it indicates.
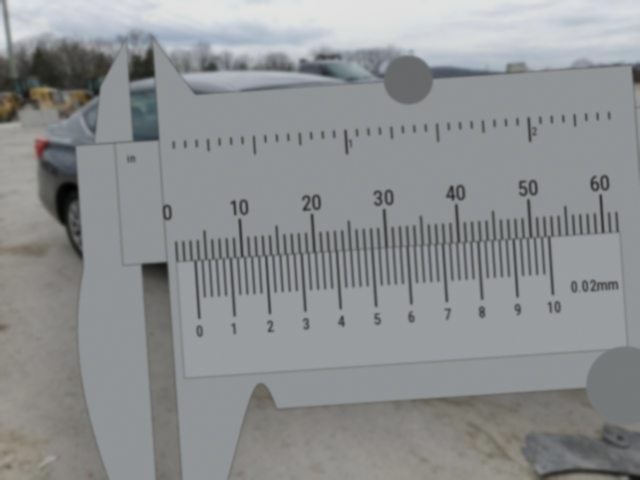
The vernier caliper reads 3.5 mm
